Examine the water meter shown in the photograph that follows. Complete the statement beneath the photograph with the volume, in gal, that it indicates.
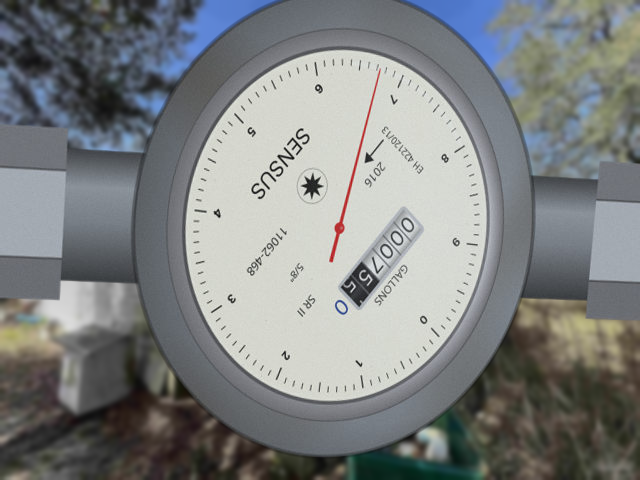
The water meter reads 7546.7 gal
